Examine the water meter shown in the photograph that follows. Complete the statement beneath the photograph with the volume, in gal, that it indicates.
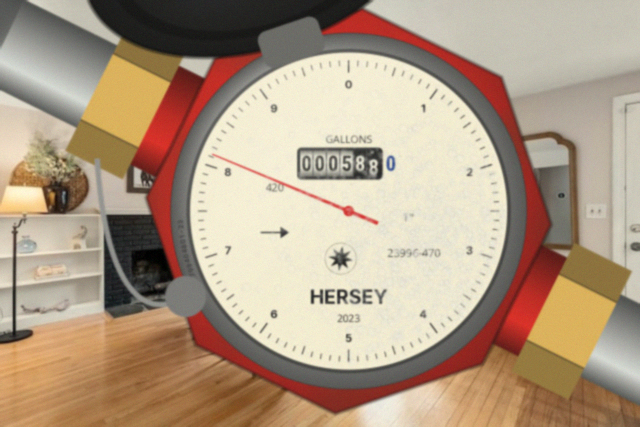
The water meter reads 5878.1 gal
